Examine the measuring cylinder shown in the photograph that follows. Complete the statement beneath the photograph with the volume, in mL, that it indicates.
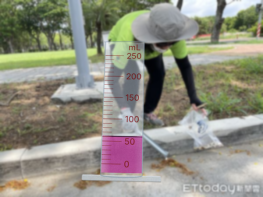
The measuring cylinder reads 60 mL
